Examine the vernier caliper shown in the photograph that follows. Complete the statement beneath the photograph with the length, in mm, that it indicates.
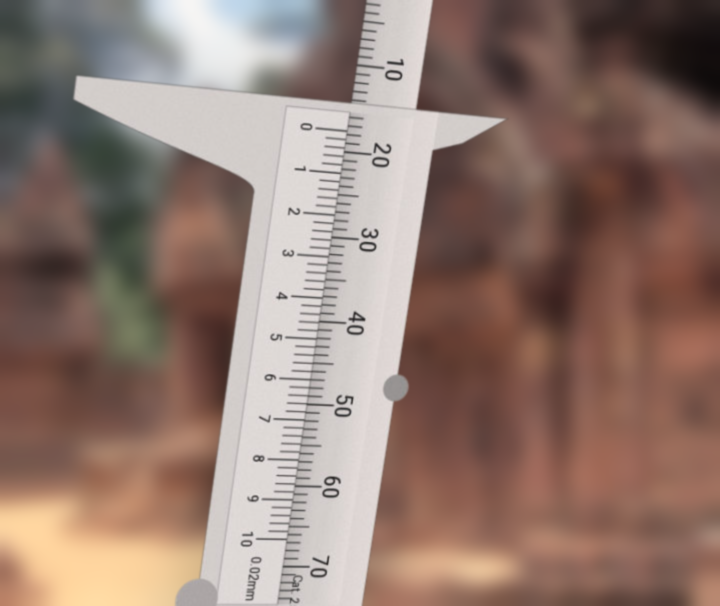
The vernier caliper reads 17.6 mm
